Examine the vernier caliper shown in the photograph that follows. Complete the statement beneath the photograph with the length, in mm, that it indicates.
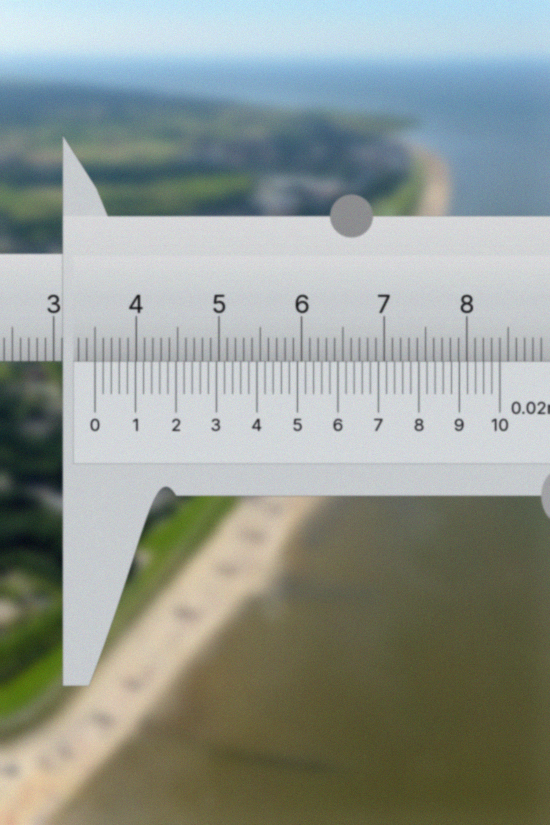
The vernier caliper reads 35.0 mm
